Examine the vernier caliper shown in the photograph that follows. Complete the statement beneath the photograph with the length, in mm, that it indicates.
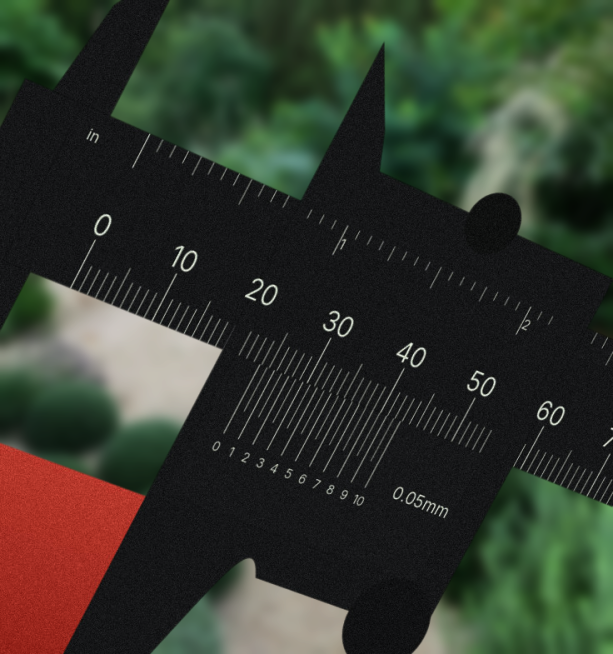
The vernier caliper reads 23.8 mm
